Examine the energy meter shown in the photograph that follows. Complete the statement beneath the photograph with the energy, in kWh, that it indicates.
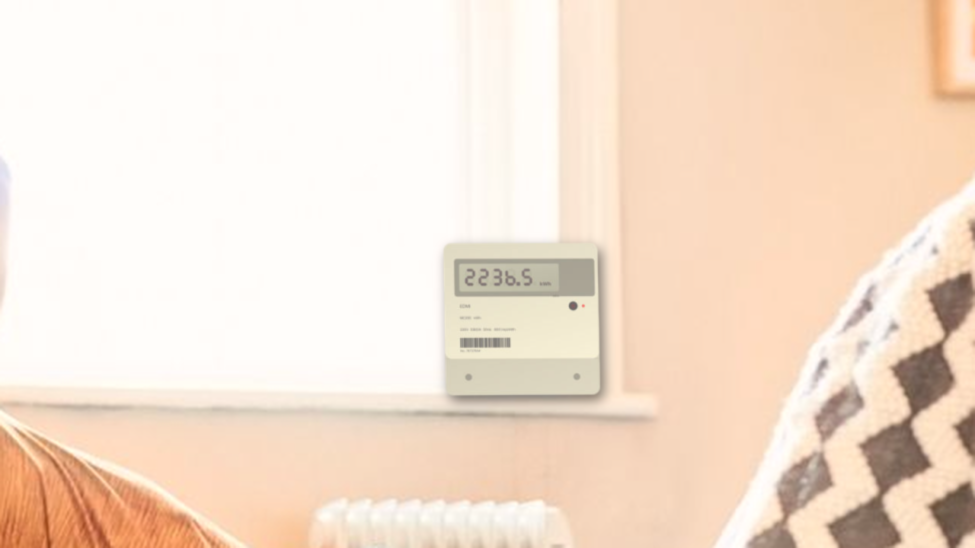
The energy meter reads 2236.5 kWh
